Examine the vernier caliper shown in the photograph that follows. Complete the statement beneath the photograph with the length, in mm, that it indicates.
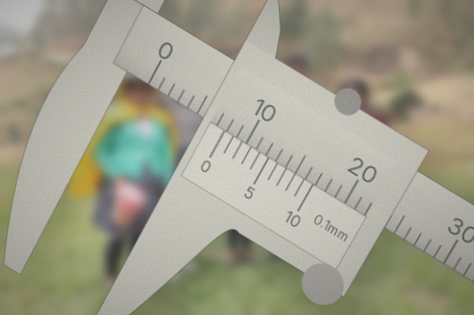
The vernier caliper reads 7.8 mm
